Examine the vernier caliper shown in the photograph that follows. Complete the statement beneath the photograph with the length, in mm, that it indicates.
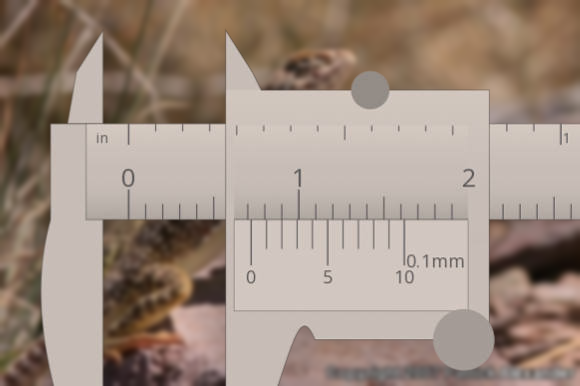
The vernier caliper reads 7.2 mm
